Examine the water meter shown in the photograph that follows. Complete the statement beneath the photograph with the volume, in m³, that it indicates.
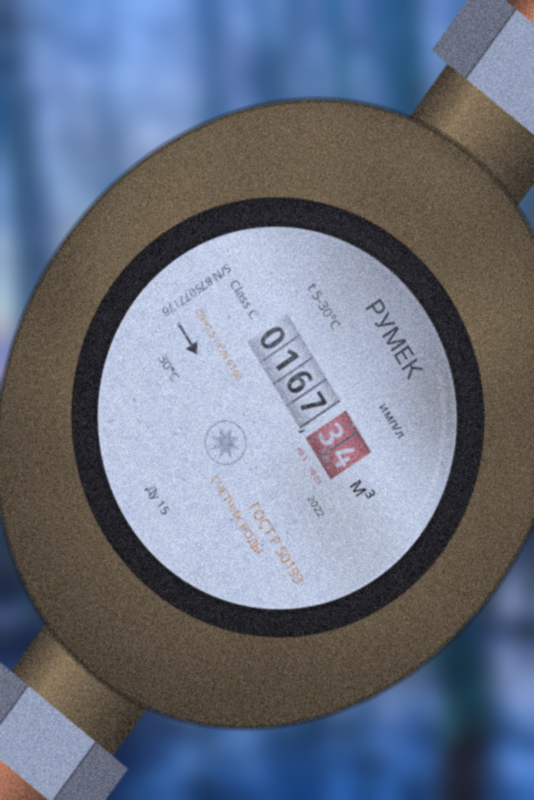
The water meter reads 167.34 m³
